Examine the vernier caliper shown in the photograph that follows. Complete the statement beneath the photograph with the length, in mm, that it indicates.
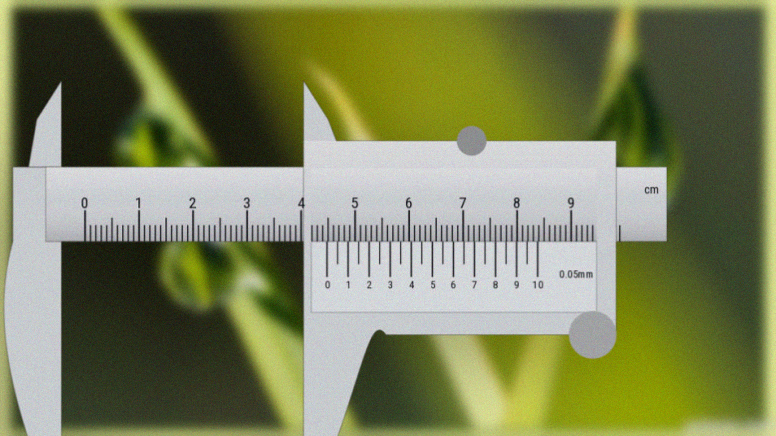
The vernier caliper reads 44.8 mm
